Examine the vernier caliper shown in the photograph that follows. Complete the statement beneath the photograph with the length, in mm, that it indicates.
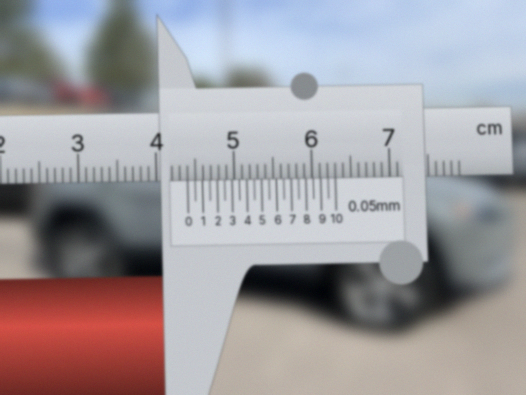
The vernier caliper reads 44.0 mm
